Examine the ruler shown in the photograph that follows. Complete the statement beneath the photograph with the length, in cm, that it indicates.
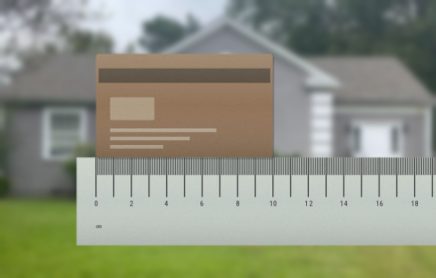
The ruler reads 10 cm
